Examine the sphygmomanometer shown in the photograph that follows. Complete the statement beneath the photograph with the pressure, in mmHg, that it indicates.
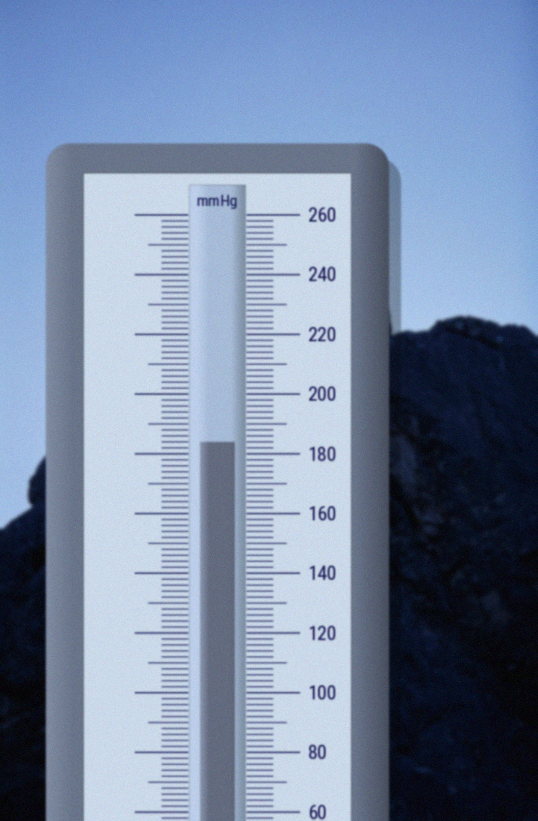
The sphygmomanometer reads 184 mmHg
